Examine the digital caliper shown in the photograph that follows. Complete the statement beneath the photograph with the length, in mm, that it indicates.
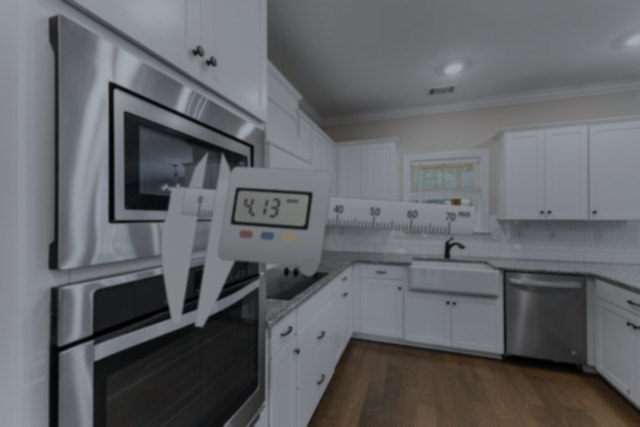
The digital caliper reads 4.13 mm
